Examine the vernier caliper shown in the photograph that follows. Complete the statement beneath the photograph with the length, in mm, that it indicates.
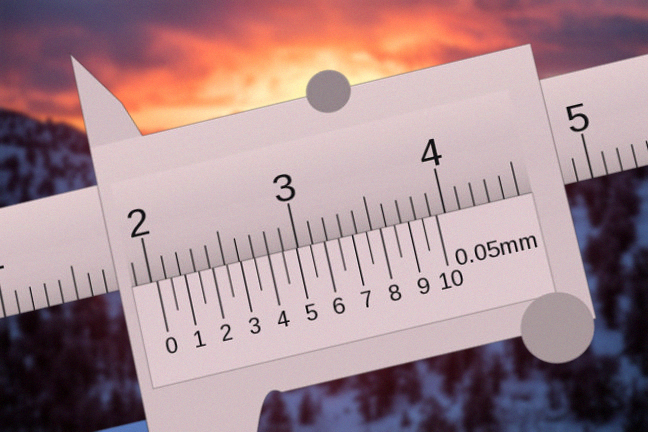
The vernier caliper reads 20.4 mm
